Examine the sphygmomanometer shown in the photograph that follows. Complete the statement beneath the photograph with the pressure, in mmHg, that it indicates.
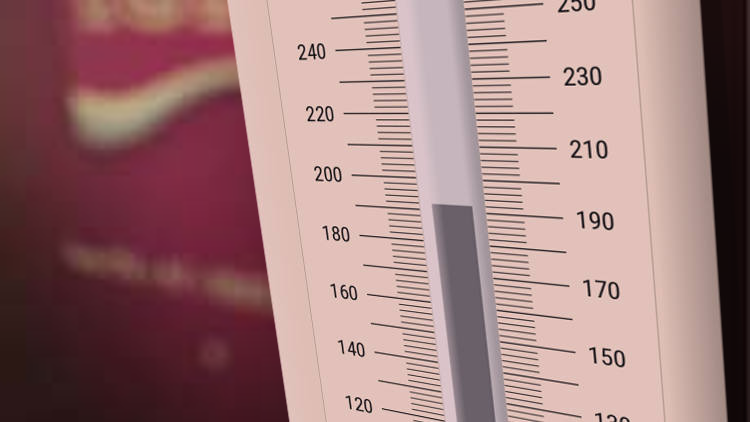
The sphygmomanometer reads 192 mmHg
